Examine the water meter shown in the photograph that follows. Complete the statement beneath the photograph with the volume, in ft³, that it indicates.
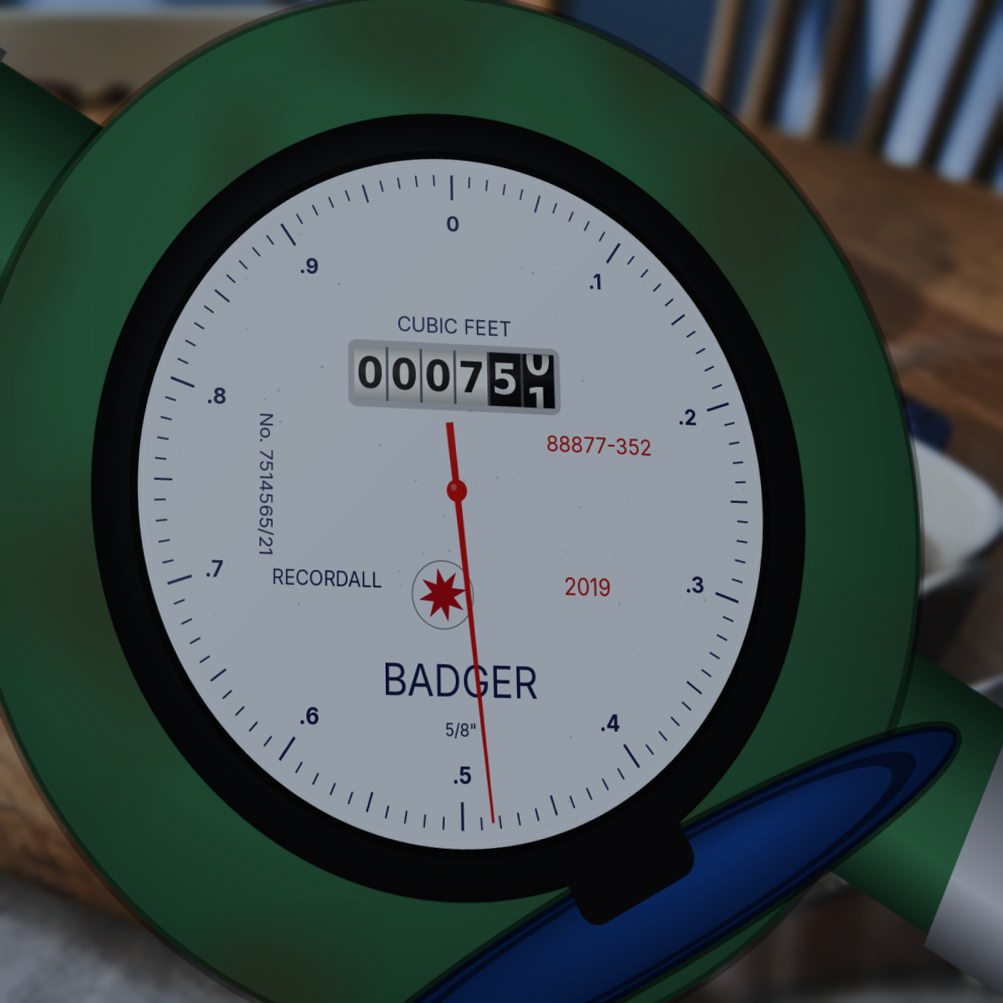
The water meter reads 750.48 ft³
